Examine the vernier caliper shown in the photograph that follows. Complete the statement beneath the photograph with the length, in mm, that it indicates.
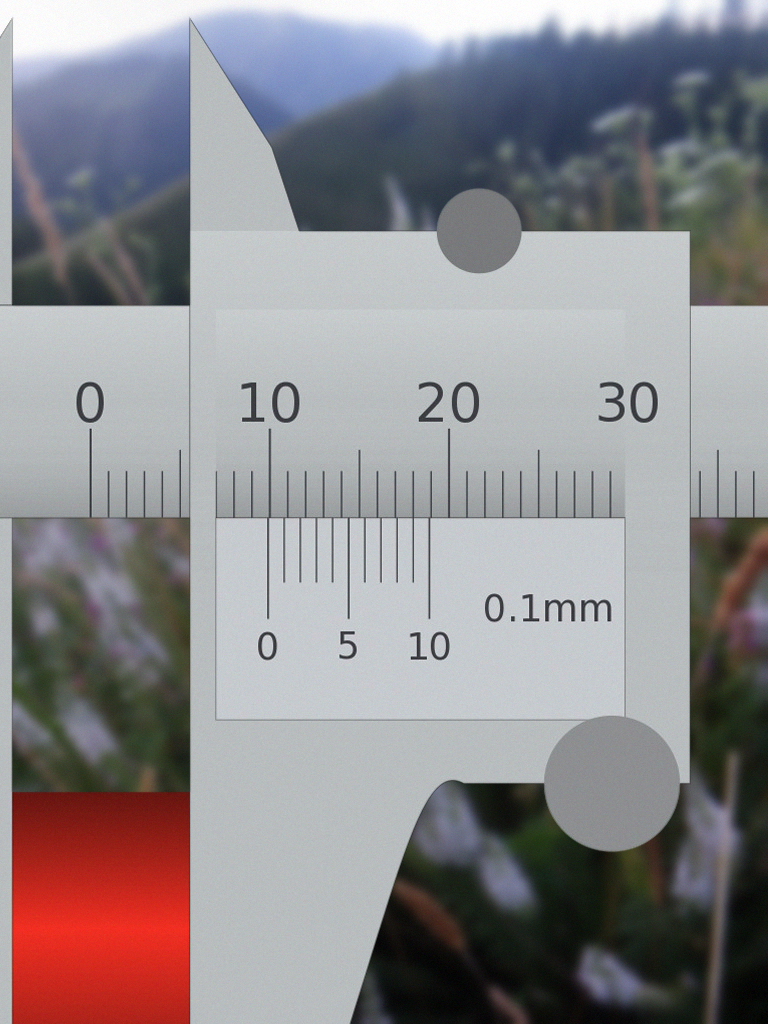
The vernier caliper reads 9.9 mm
